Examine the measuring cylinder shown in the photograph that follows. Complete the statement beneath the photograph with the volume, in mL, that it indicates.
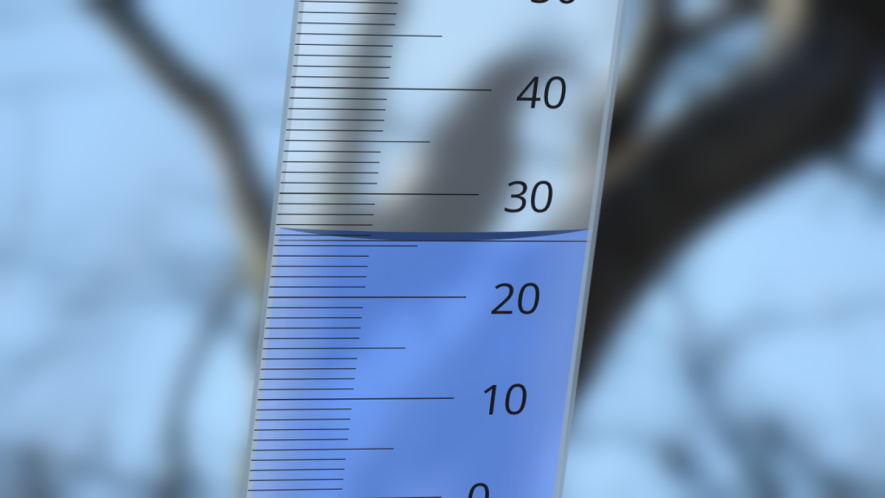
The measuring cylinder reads 25.5 mL
